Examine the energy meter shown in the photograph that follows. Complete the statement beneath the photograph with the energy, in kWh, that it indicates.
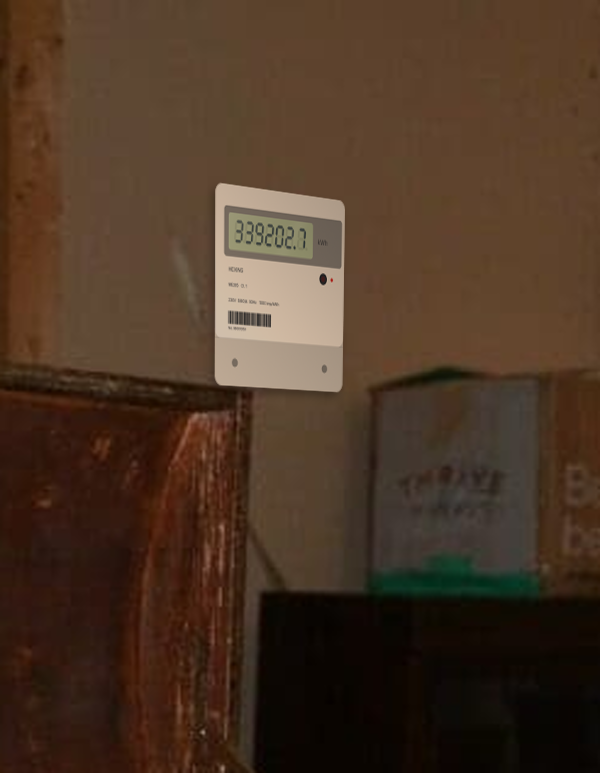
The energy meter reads 339202.7 kWh
